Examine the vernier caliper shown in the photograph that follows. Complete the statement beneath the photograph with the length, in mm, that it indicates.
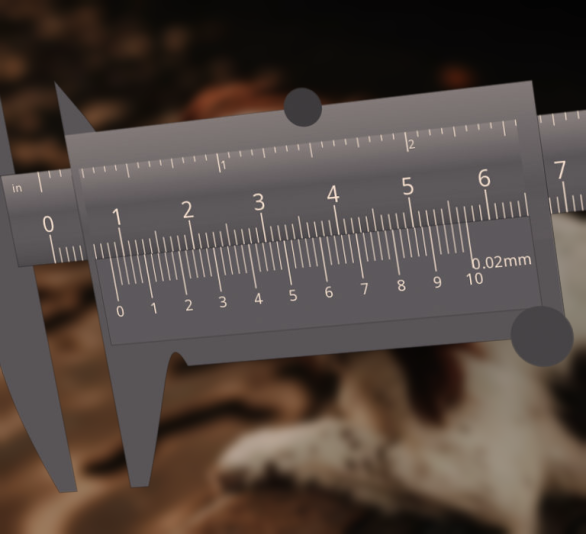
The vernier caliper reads 8.0 mm
